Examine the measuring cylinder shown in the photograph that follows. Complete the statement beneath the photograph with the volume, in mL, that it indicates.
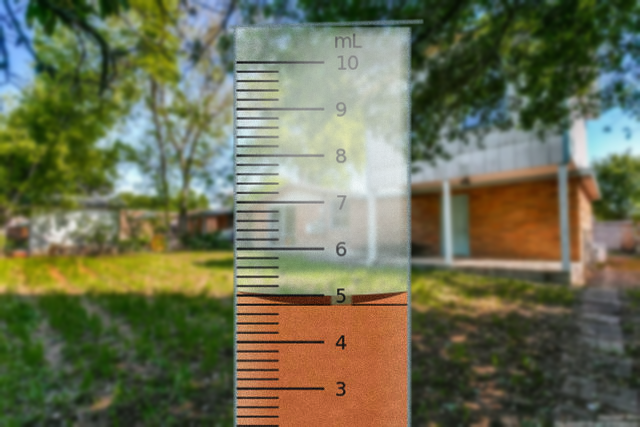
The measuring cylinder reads 4.8 mL
